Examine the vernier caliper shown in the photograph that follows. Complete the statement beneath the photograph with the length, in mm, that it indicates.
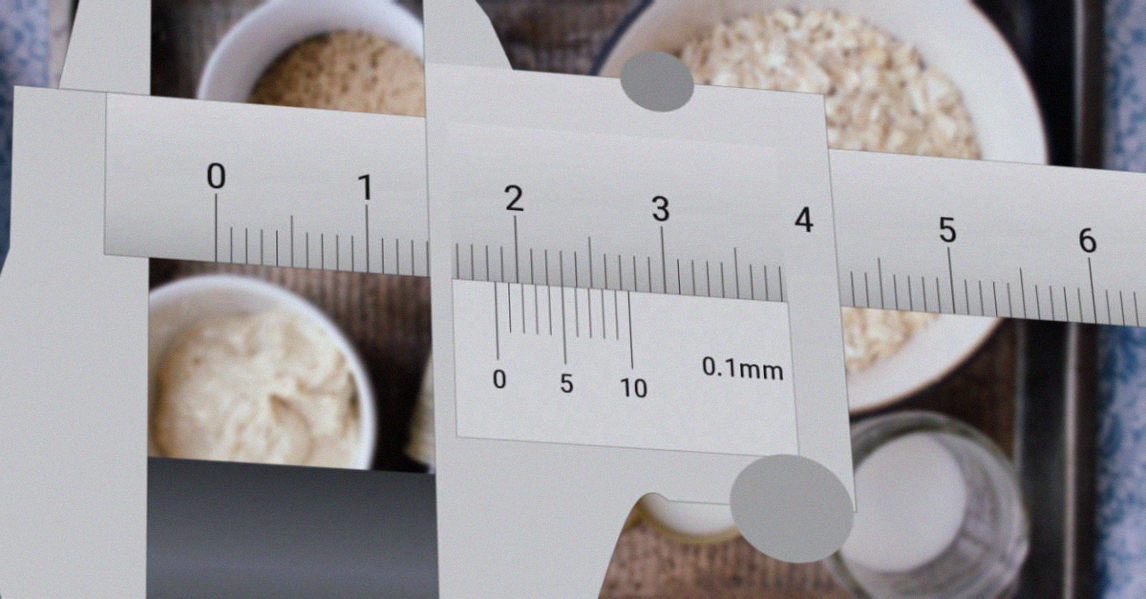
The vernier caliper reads 18.5 mm
